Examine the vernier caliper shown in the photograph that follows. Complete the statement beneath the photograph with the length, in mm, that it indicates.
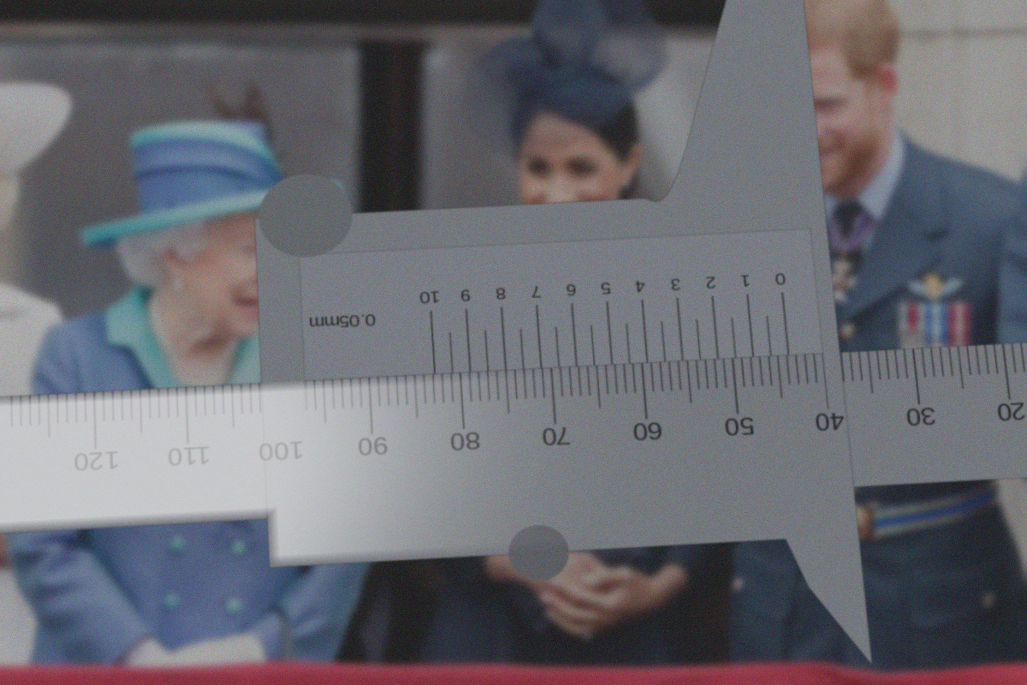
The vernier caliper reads 43.8 mm
